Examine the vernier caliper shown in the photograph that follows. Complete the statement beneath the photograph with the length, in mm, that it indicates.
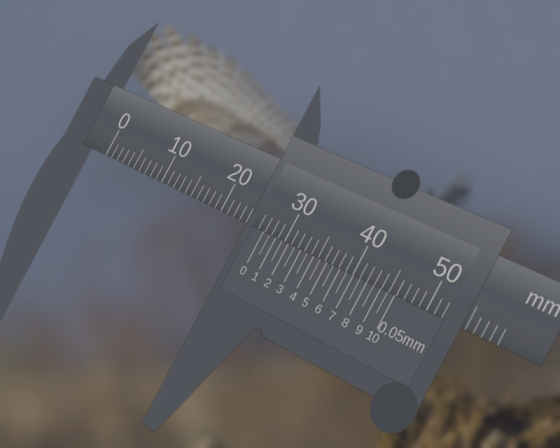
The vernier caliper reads 26.8 mm
